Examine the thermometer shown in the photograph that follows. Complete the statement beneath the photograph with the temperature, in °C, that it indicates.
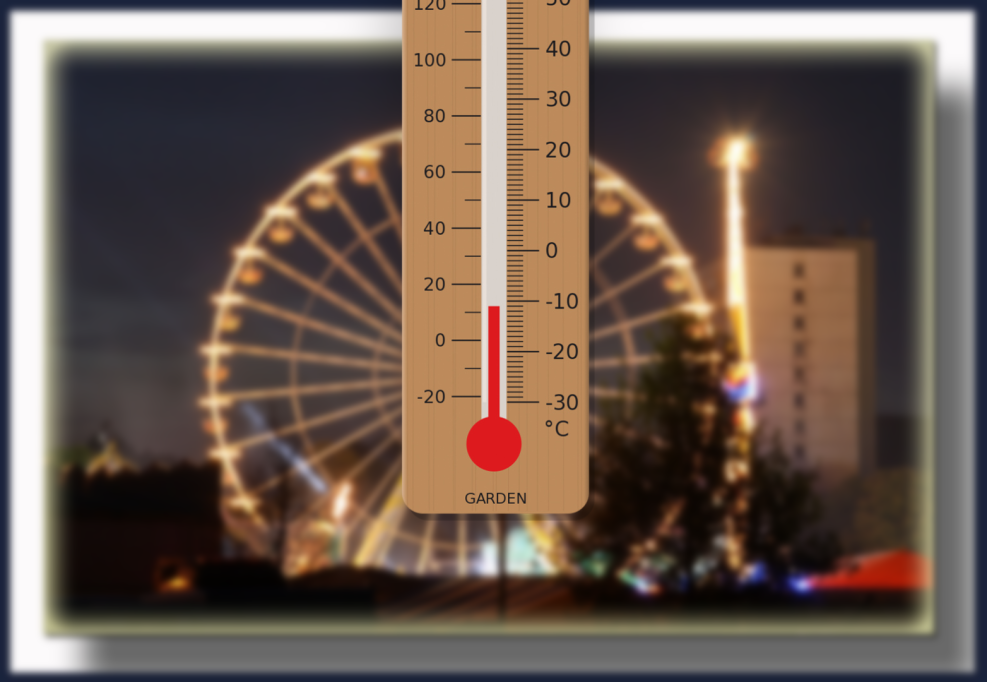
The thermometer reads -11 °C
